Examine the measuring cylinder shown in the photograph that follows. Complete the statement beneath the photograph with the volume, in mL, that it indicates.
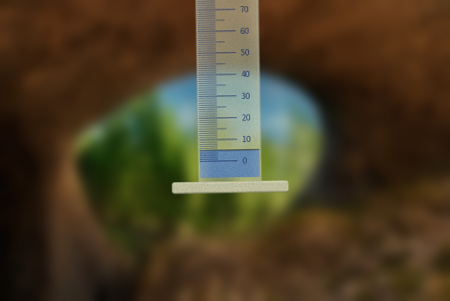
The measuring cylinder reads 5 mL
